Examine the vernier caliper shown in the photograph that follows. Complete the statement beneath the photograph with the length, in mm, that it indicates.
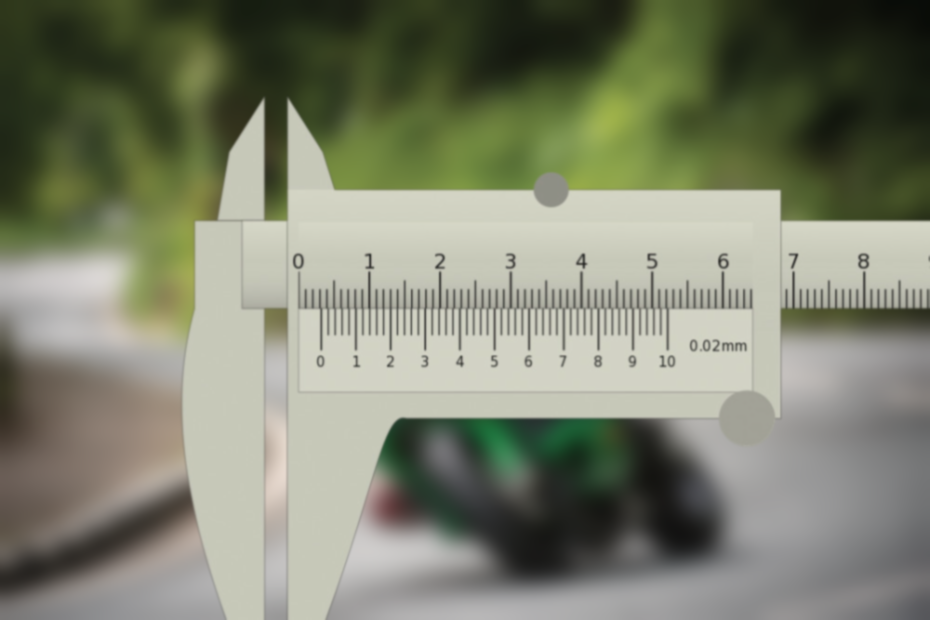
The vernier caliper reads 3.2 mm
